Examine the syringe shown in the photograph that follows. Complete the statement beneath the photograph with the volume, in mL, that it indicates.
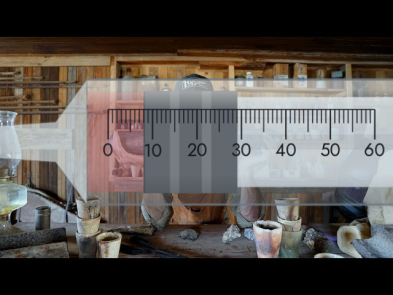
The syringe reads 8 mL
